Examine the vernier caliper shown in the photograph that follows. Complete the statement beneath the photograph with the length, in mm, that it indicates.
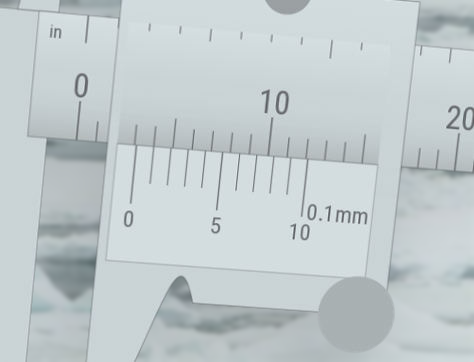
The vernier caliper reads 3.1 mm
